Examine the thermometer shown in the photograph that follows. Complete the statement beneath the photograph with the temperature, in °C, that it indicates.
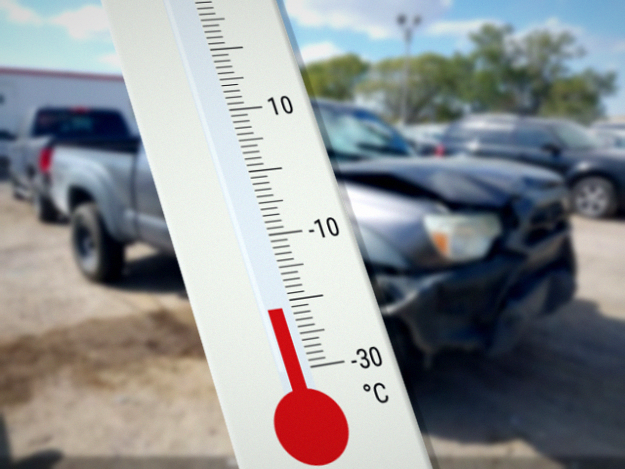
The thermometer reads -21 °C
